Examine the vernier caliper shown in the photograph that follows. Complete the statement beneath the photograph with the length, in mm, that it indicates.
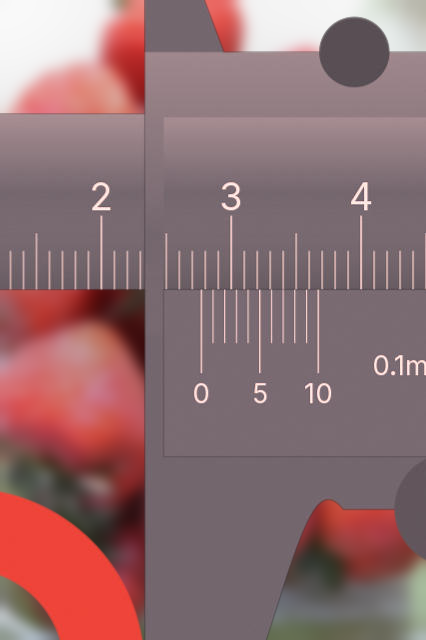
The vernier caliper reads 27.7 mm
